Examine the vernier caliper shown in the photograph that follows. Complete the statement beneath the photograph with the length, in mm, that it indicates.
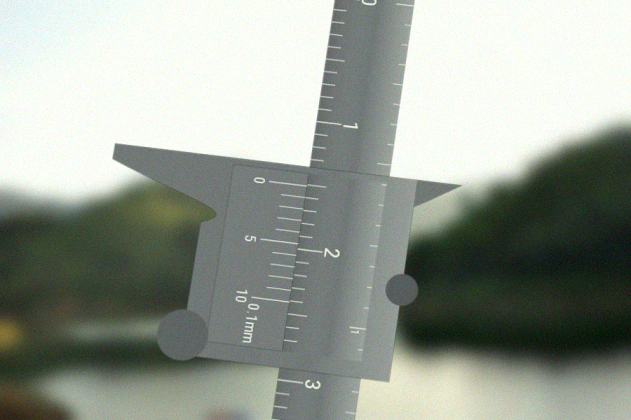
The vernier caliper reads 15.1 mm
